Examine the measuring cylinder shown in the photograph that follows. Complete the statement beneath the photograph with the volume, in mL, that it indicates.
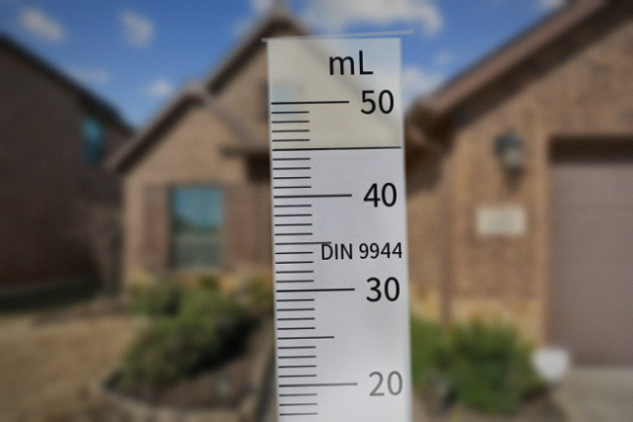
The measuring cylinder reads 45 mL
